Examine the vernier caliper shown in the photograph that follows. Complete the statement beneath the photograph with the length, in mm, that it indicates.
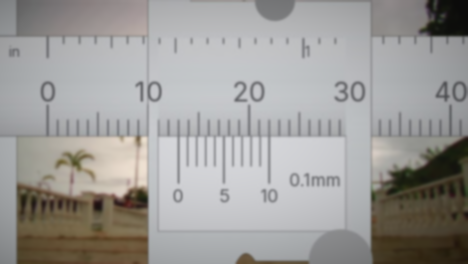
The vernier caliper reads 13.0 mm
